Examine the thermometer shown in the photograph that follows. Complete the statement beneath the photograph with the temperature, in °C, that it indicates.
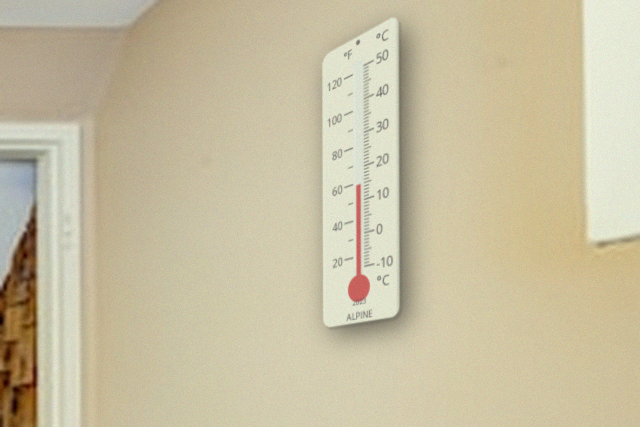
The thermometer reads 15 °C
